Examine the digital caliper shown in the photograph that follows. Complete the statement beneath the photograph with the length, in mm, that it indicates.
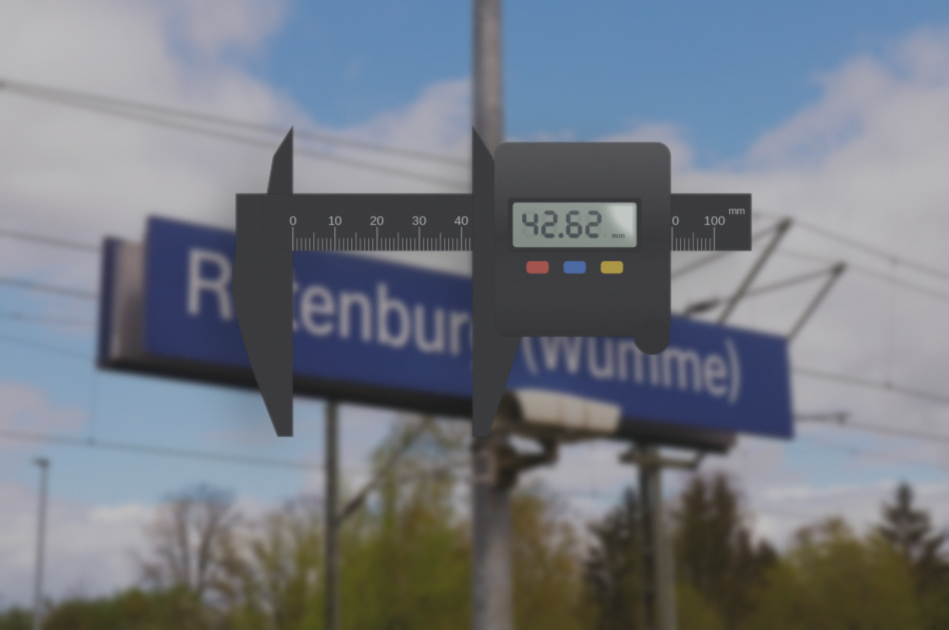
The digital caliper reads 42.62 mm
